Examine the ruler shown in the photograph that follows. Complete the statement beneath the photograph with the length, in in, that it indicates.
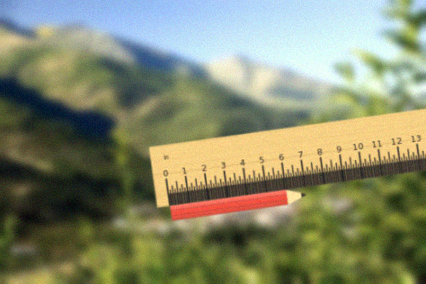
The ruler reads 7 in
